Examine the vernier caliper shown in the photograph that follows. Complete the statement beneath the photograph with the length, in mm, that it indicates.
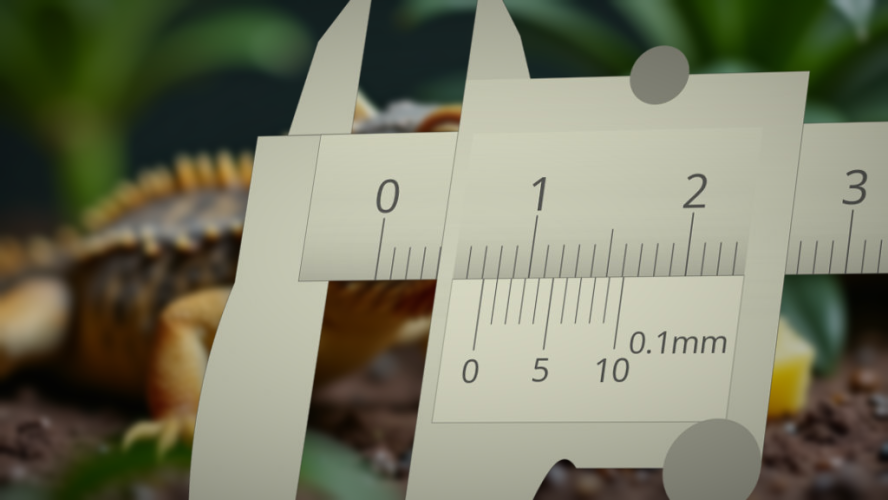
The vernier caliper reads 7.1 mm
